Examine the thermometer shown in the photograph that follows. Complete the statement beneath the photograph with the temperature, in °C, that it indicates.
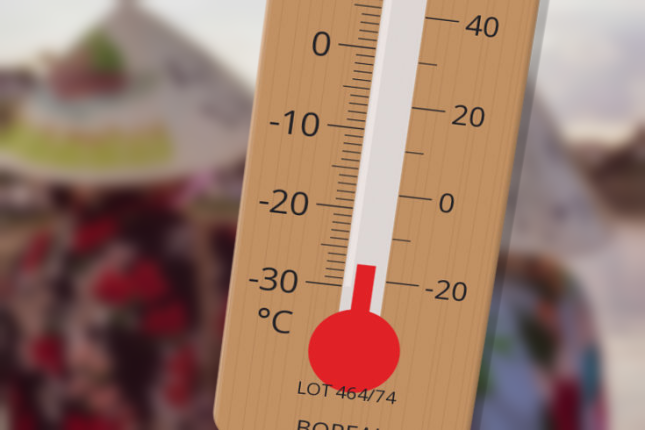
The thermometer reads -27 °C
